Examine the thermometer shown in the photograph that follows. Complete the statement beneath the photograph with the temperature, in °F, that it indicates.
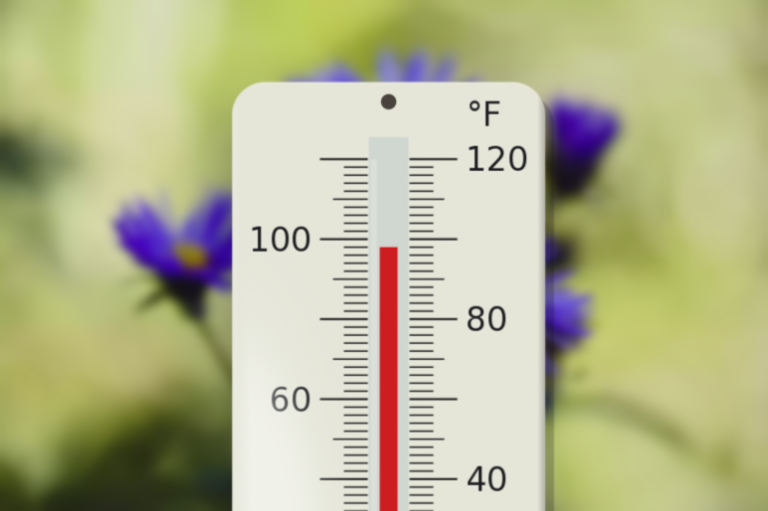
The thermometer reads 98 °F
